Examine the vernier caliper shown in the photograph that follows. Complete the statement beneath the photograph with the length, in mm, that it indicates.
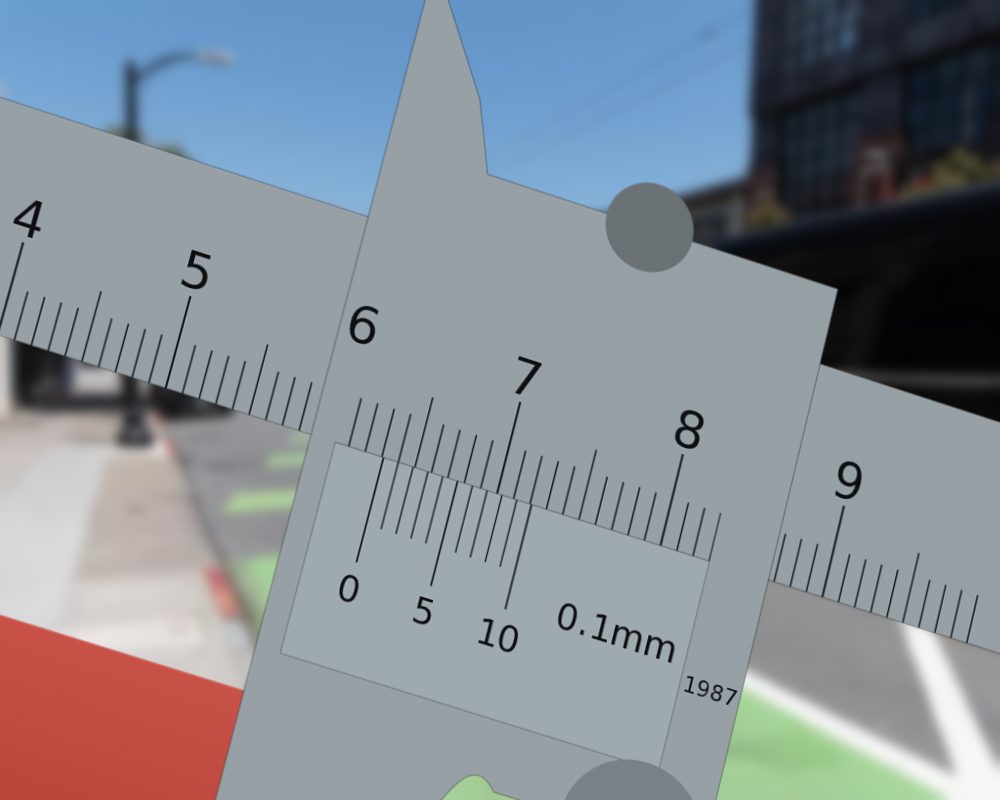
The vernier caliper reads 63.1 mm
